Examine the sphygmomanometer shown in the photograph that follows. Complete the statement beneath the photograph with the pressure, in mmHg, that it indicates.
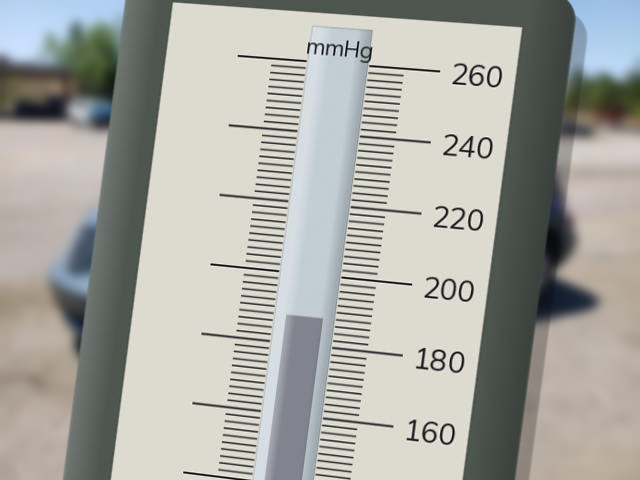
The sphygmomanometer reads 188 mmHg
